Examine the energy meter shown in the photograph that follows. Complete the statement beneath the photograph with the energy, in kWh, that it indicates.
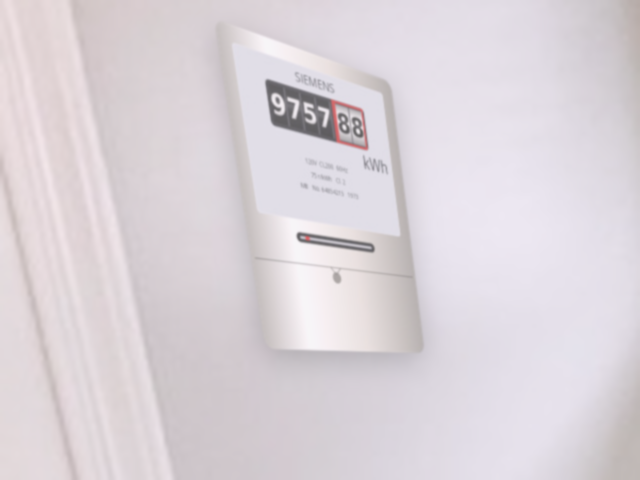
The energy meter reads 9757.88 kWh
